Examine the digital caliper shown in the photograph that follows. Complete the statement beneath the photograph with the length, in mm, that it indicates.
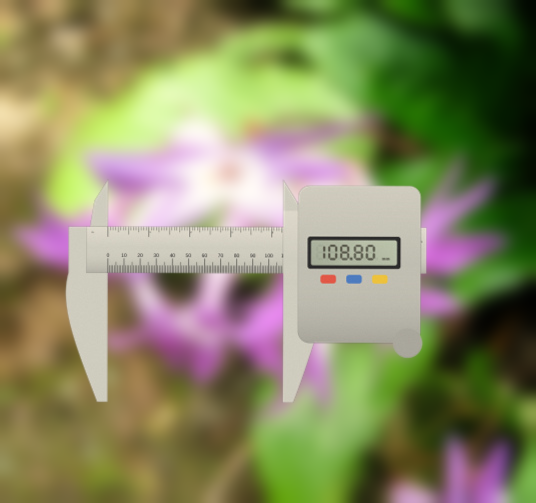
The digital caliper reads 108.80 mm
